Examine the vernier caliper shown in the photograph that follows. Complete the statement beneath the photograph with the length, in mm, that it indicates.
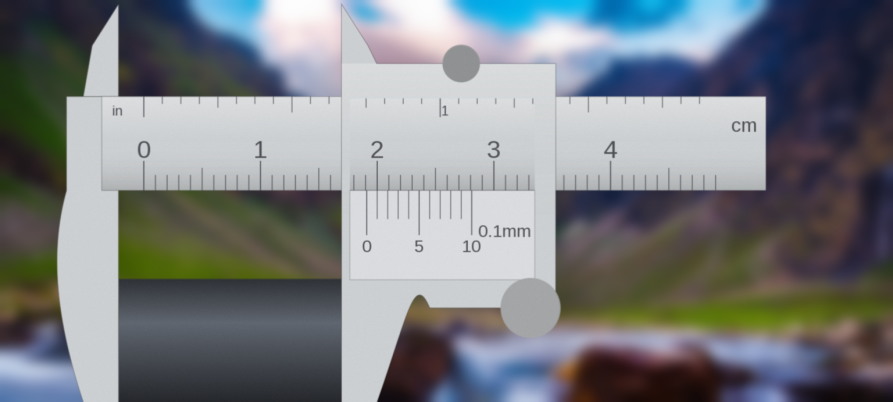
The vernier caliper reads 19.1 mm
